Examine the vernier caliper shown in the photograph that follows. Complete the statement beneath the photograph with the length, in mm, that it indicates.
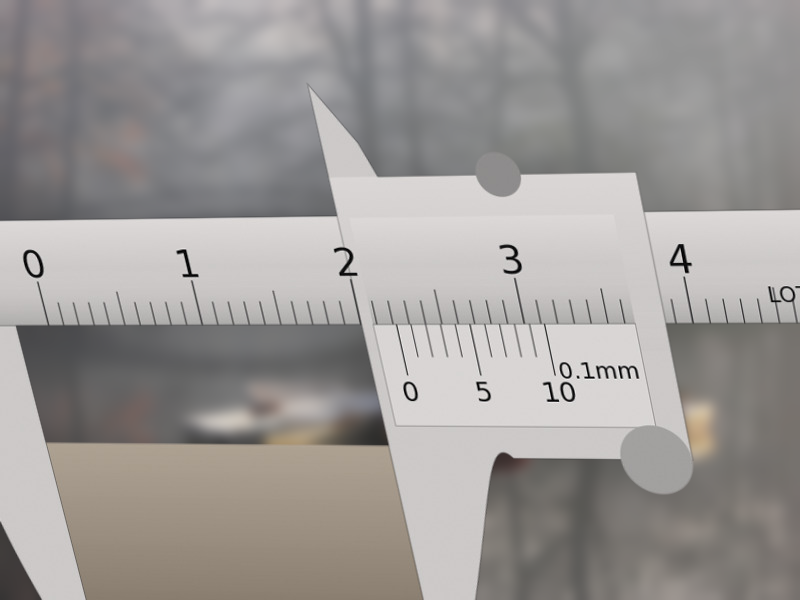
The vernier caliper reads 22.2 mm
